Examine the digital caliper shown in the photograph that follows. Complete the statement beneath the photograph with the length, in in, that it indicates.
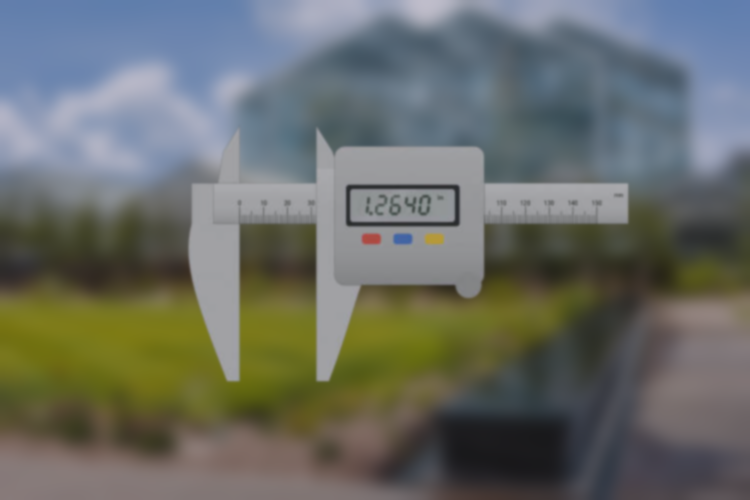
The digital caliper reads 1.2640 in
